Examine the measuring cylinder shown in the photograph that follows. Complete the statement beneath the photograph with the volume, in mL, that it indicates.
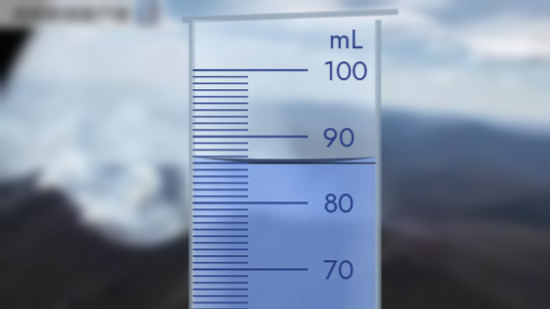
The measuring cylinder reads 86 mL
